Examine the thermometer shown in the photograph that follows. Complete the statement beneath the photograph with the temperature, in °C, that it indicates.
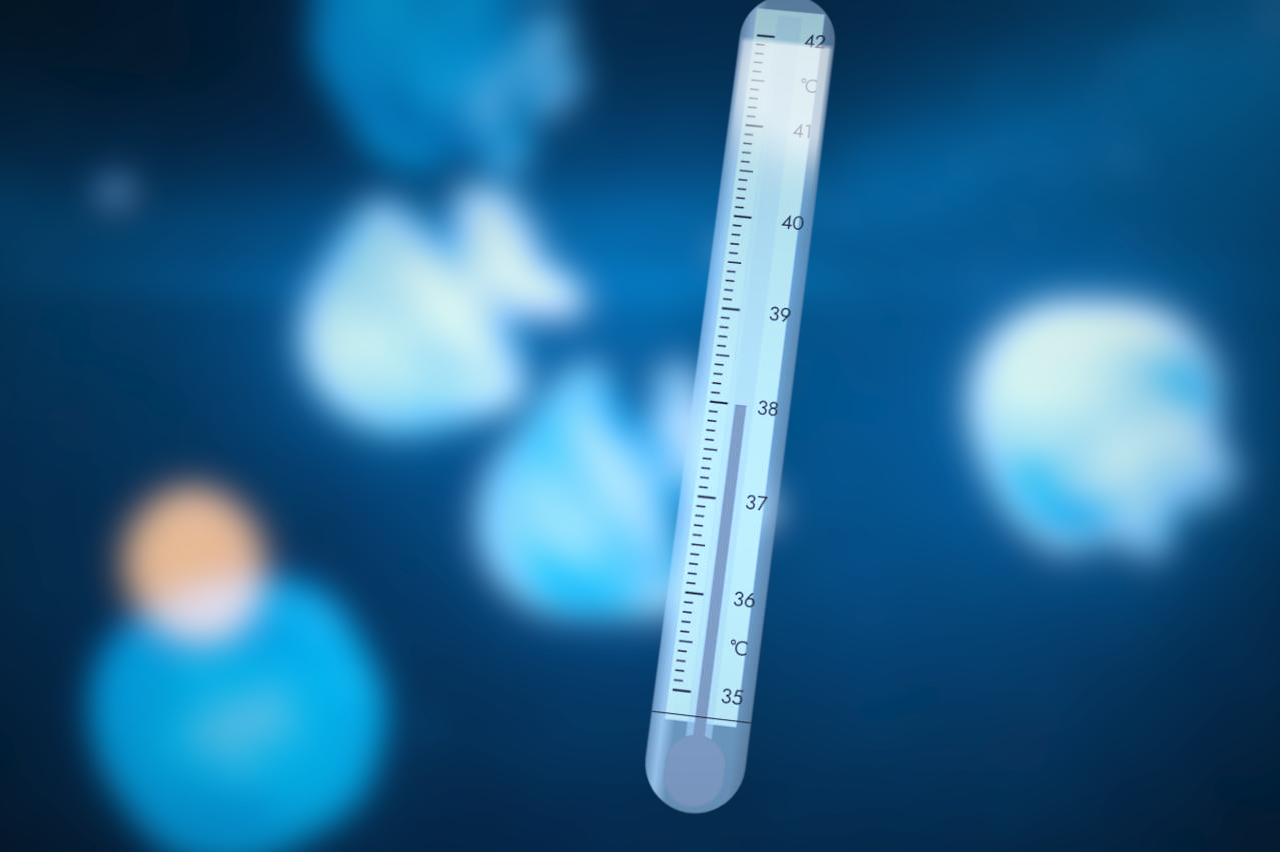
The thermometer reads 38 °C
